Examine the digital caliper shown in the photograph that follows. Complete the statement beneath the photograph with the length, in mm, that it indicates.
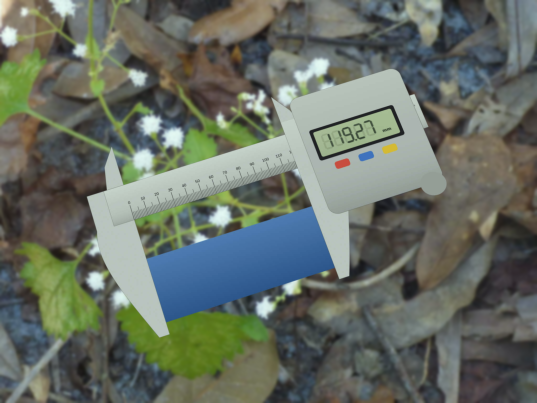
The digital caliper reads 119.27 mm
